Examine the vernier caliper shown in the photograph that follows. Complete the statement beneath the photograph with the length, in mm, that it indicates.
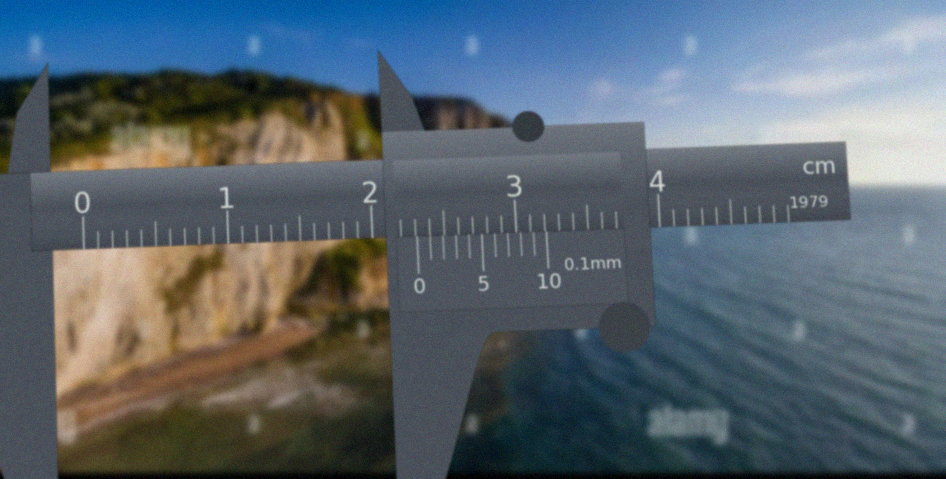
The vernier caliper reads 23.1 mm
